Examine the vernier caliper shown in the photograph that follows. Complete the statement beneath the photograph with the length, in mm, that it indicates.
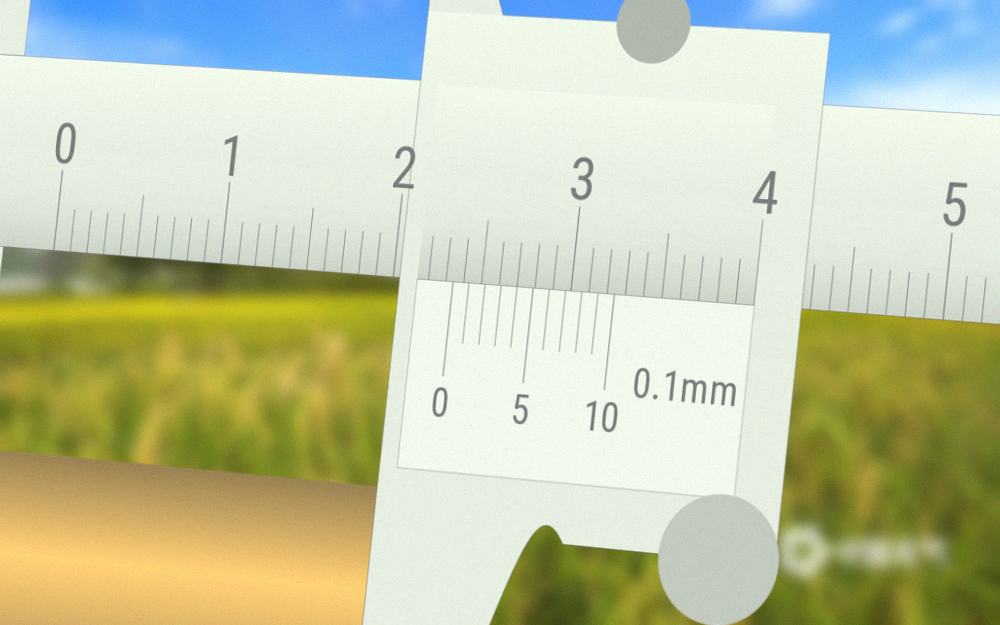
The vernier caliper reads 23.4 mm
